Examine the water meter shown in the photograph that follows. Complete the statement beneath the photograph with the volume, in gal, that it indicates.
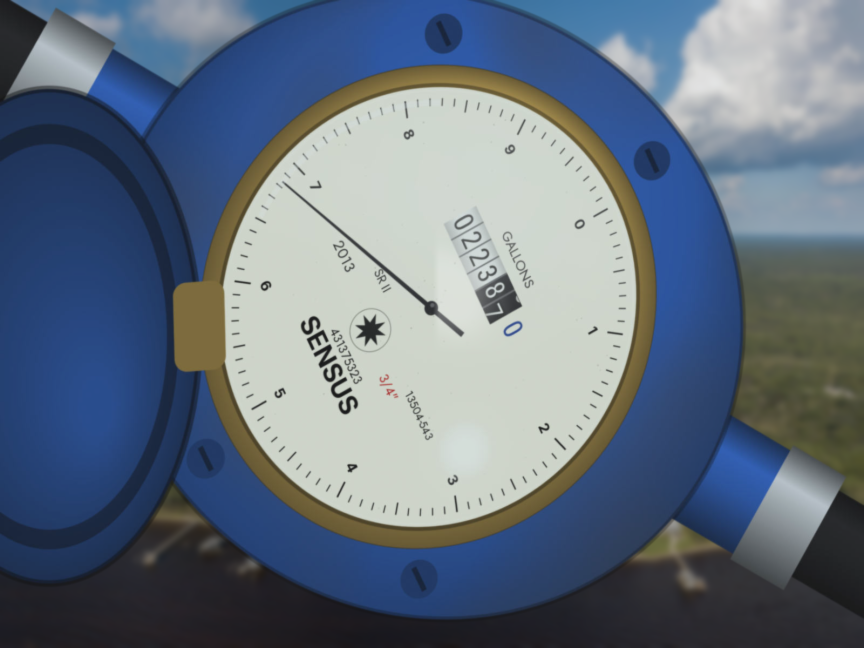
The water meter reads 223866.8 gal
